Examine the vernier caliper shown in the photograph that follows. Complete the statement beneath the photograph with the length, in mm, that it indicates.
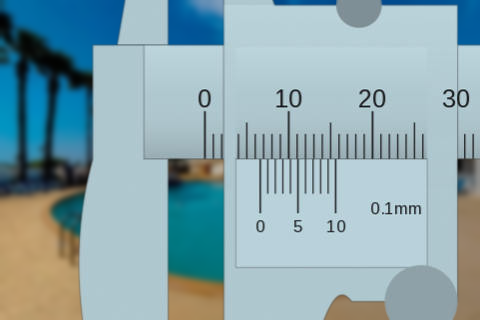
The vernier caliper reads 6.6 mm
